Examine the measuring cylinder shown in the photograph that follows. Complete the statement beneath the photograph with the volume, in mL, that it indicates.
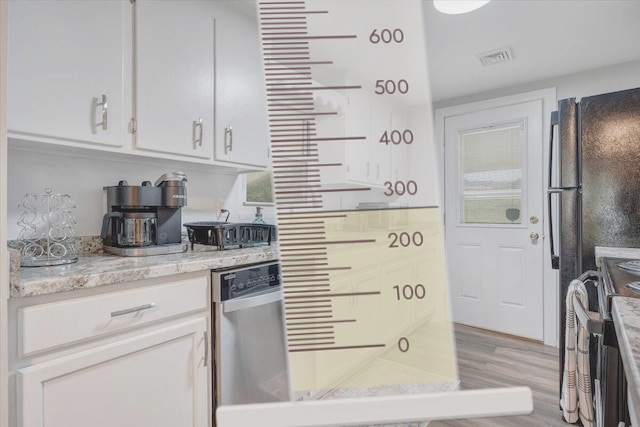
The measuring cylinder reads 260 mL
